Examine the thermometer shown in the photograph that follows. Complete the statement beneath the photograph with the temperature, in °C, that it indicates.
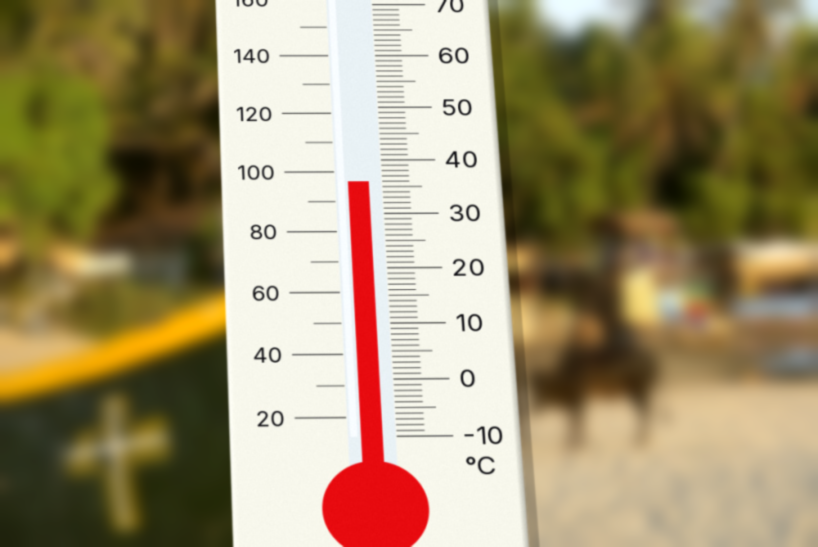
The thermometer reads 36 °C
